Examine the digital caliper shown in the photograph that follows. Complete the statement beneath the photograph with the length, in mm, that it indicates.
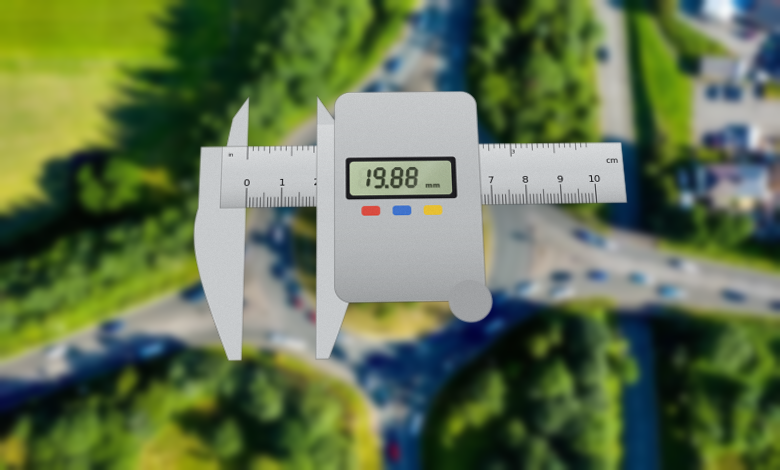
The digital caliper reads 19.88 mm
